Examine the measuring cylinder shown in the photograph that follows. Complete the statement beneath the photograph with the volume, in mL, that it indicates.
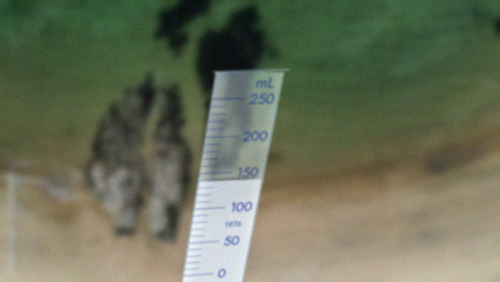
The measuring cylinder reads 140 mL
